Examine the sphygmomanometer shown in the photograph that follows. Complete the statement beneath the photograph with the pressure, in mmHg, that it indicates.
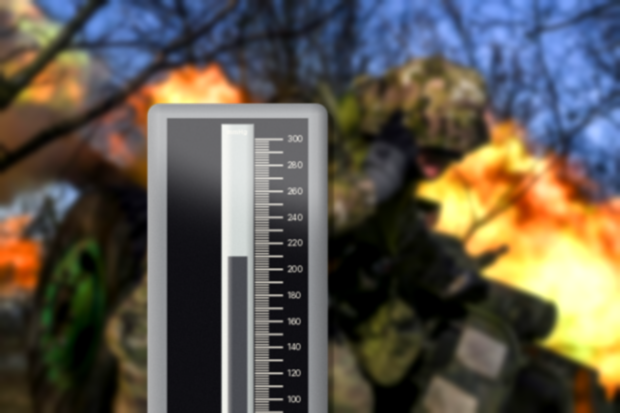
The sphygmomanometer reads 210 mmHg
